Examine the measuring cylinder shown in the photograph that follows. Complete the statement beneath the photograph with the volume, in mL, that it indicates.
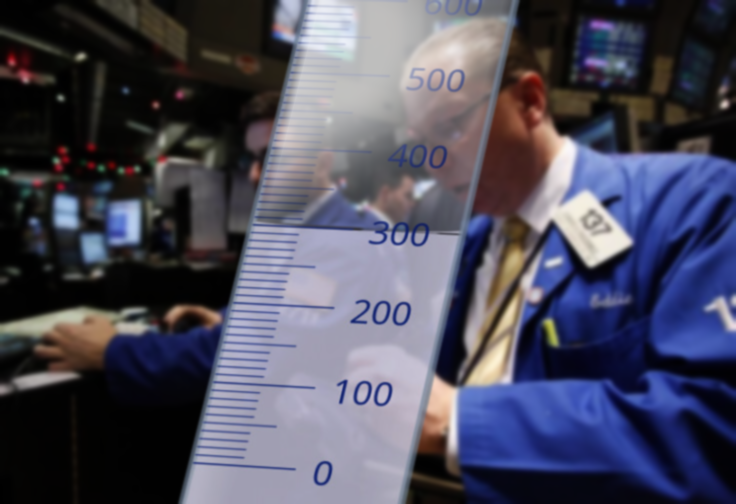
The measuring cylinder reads 300 mL
